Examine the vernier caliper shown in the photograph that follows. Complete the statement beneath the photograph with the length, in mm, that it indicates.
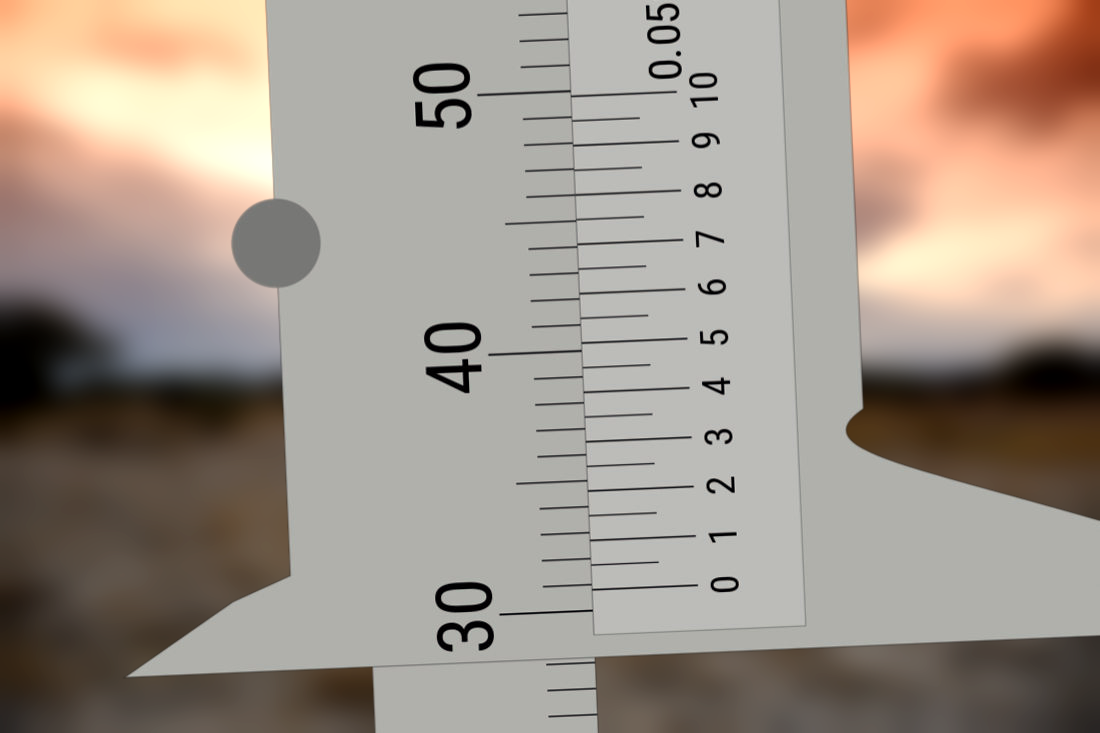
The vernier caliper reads 30.80 mm
